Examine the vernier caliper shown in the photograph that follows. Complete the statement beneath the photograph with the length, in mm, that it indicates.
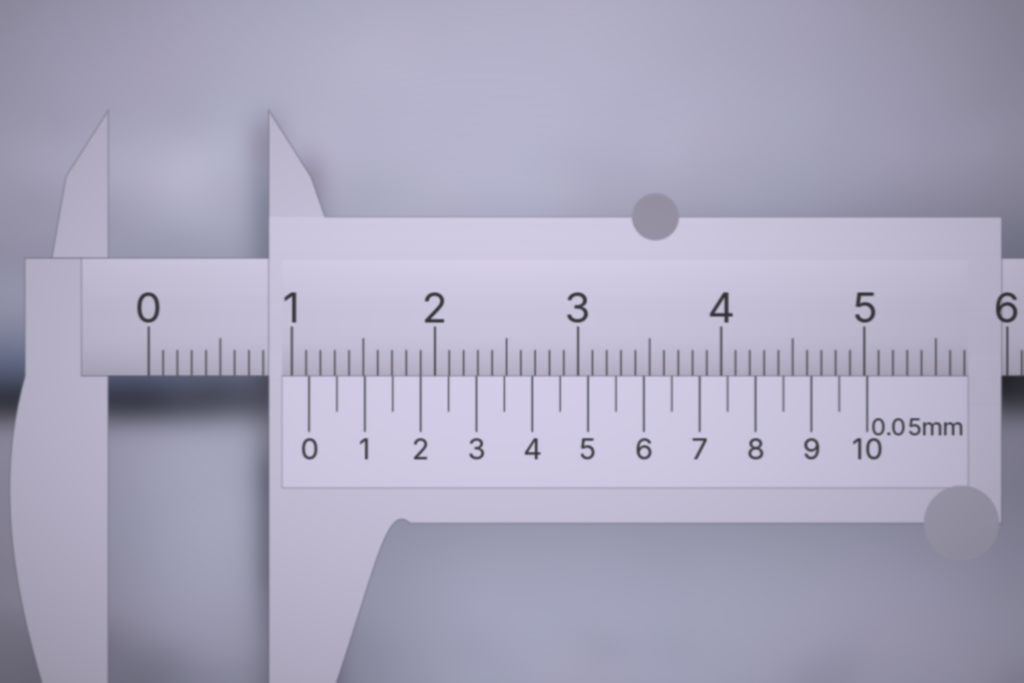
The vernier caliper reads 11.2 mm
